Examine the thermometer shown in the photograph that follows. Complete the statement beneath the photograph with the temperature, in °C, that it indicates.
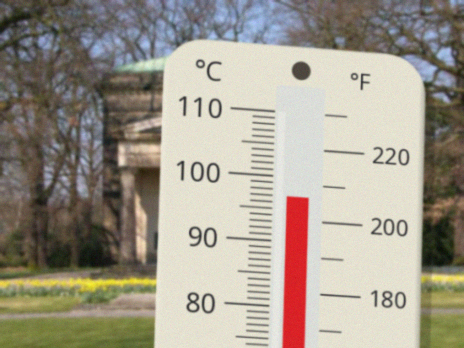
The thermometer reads 97 °C
